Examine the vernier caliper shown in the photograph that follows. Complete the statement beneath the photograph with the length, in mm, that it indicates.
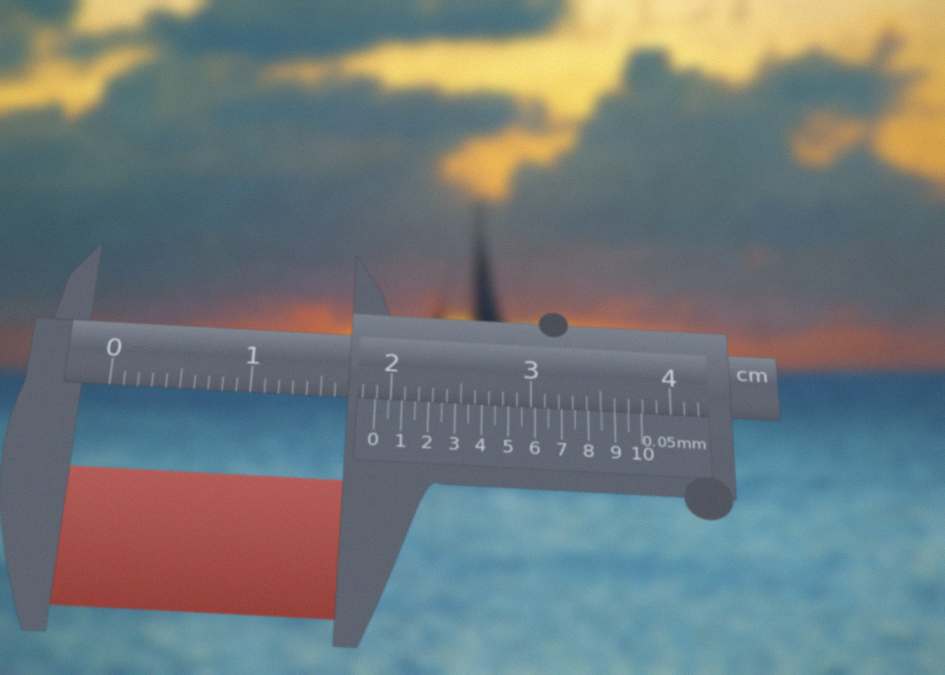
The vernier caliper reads 18.9 mm
